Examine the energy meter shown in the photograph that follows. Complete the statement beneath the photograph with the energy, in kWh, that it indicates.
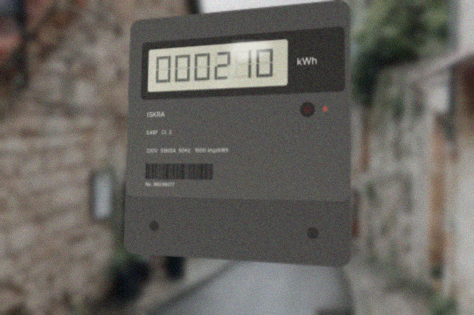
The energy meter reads 210 kWh
